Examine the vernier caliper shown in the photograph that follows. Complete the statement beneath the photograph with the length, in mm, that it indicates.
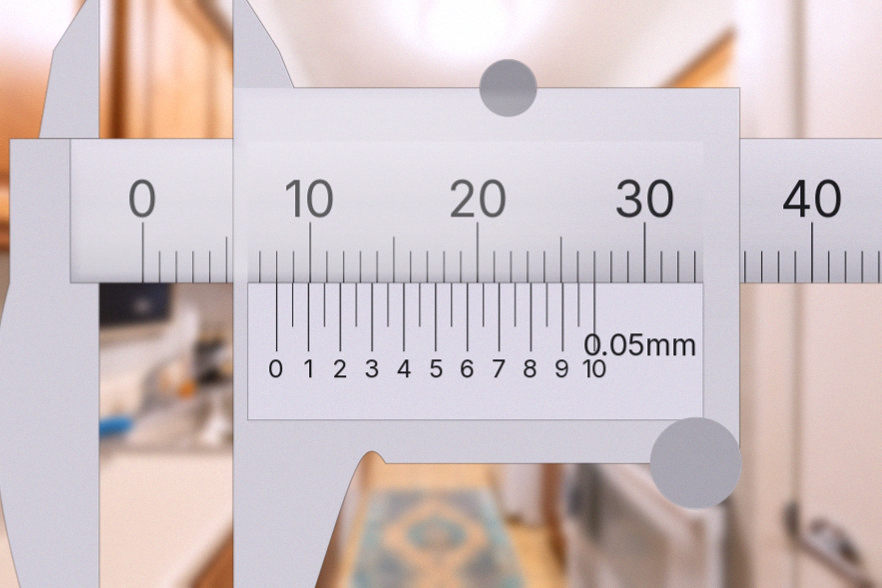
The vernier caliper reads 8.0 mm
